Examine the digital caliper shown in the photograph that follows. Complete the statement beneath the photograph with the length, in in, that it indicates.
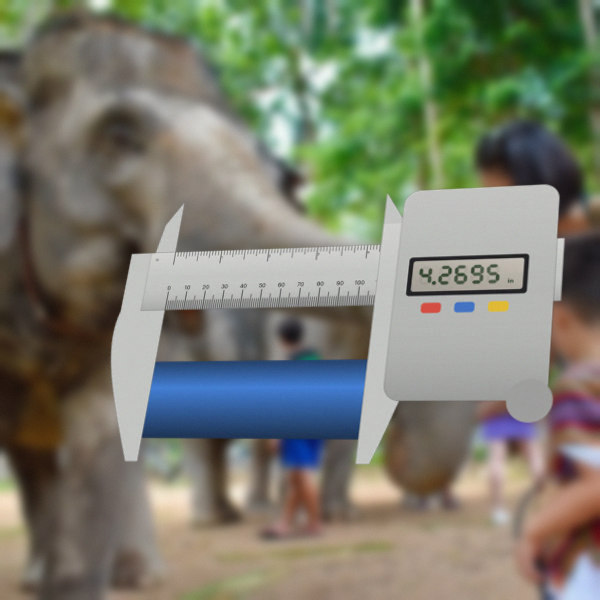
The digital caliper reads 4.2695 in
